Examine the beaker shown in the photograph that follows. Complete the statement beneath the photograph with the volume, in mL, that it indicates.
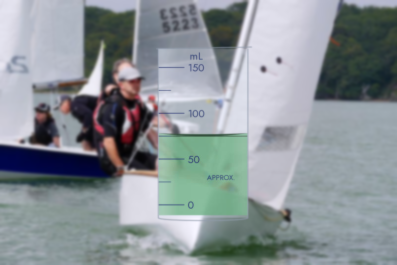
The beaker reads 75 mL
